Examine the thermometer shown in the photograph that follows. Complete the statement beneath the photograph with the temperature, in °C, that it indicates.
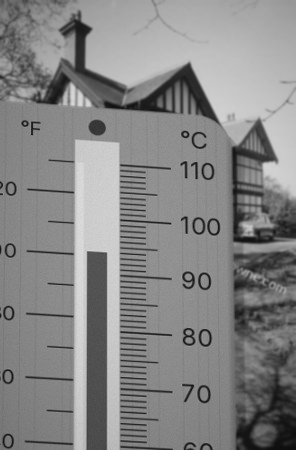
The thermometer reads 94 °C
